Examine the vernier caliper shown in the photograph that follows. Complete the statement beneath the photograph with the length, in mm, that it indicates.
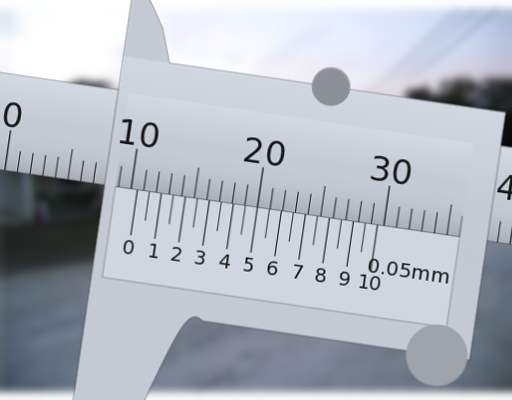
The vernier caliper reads 10.5 mm
